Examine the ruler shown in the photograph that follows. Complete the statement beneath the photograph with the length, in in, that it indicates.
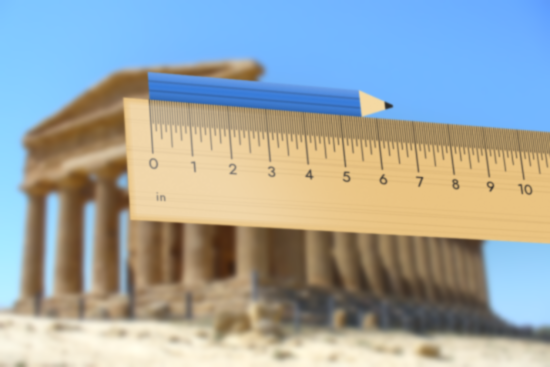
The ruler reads 6.5 in
